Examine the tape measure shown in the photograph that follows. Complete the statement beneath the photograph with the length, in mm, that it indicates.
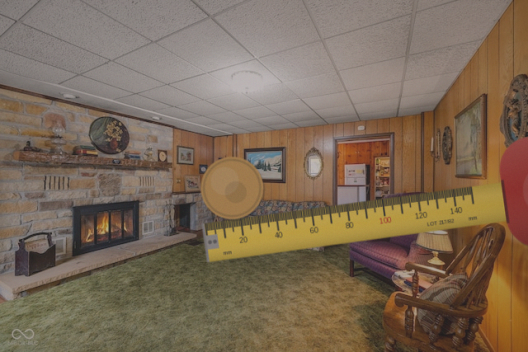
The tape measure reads 35 mm
